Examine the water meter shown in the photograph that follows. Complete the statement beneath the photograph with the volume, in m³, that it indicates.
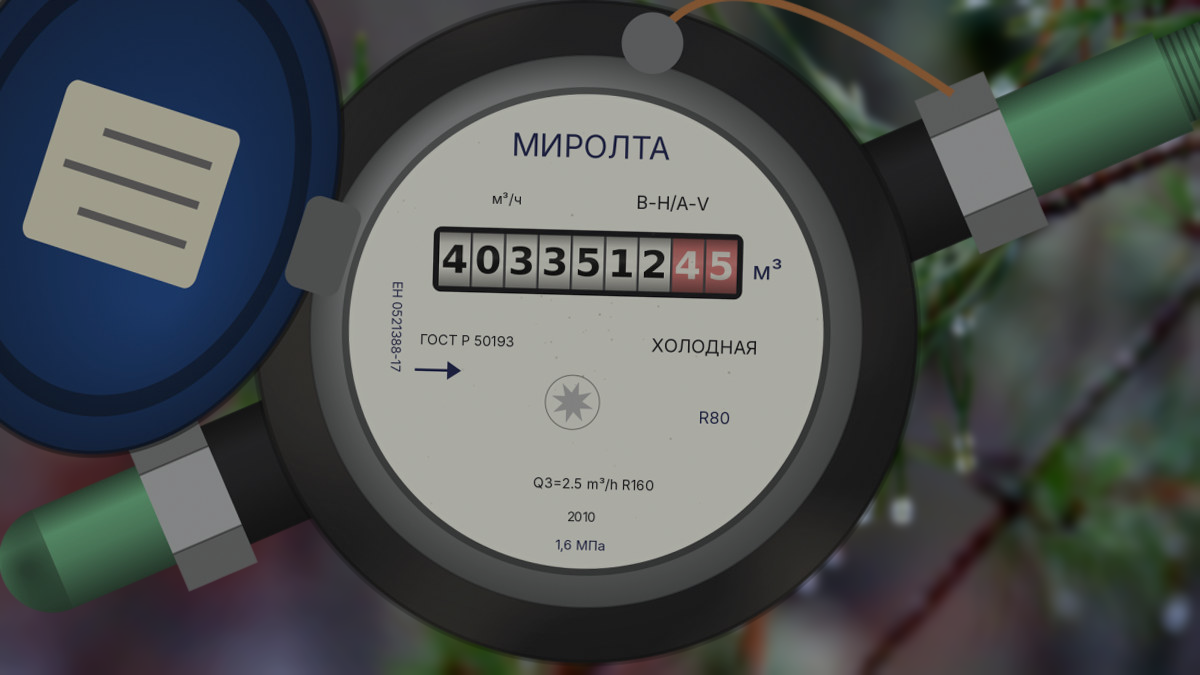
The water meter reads 4033512.45 m³
